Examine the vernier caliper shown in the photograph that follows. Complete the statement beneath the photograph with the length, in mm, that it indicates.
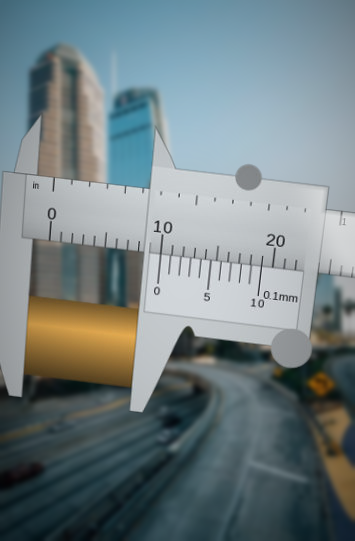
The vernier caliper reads 10.0 mm
